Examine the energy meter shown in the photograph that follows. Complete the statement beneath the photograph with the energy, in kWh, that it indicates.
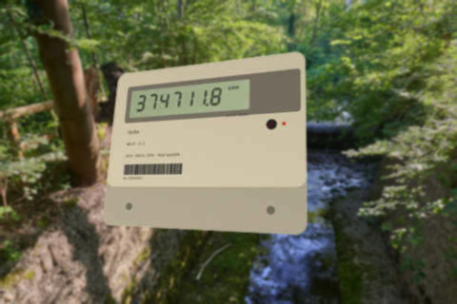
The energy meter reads 374711.8 kWh
